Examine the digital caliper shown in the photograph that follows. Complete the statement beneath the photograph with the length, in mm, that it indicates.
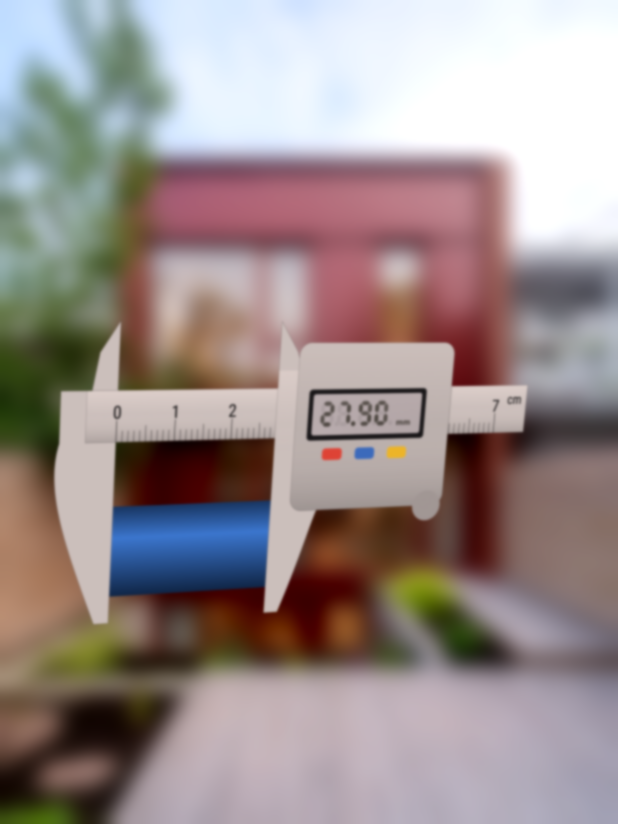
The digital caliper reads 27.90 mm
